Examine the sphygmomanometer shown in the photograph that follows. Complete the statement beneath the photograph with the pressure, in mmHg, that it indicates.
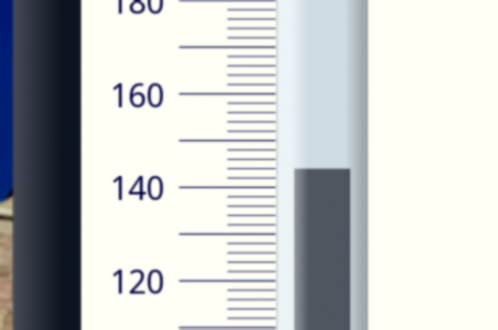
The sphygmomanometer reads 144 mmHg
